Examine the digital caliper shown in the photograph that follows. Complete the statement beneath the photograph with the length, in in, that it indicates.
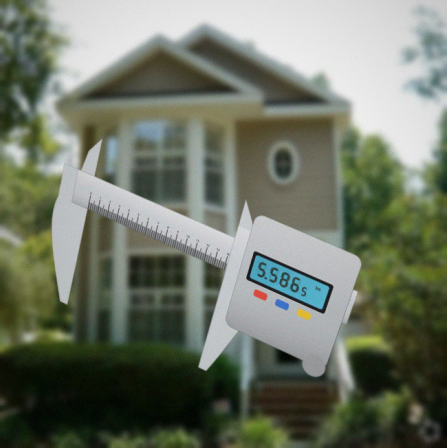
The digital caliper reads 5.5865 in
